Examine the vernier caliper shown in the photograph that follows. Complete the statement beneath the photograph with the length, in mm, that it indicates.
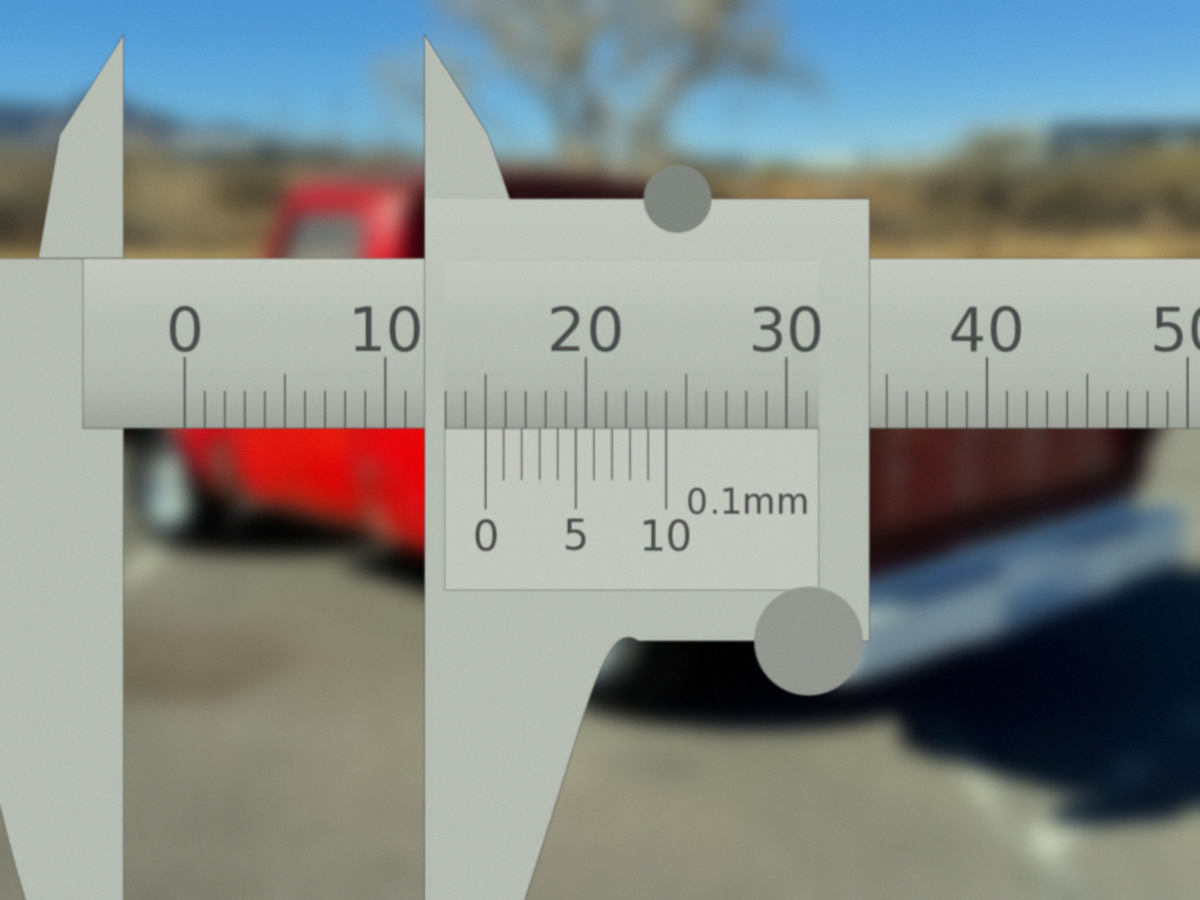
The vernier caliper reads 15.0 mm
